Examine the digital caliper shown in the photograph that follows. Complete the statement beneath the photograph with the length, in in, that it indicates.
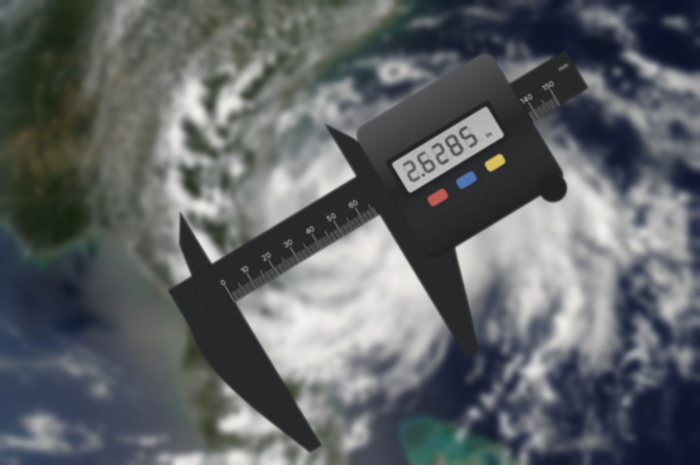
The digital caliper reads 2.6285 in
